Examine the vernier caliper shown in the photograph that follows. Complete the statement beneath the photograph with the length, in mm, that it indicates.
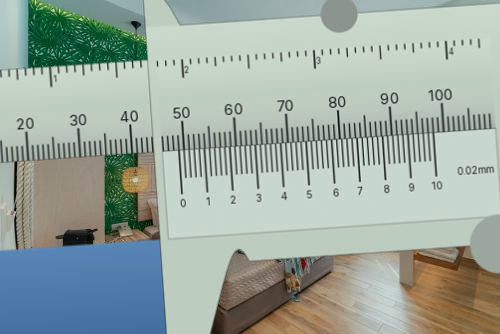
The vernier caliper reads 49.0 mm
